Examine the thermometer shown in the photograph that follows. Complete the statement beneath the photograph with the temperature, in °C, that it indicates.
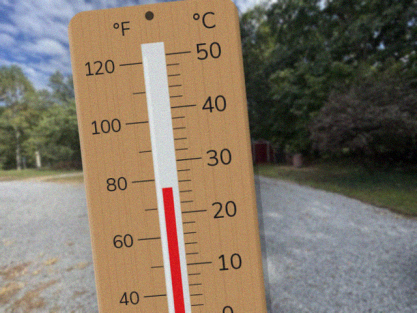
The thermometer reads 25 °C
